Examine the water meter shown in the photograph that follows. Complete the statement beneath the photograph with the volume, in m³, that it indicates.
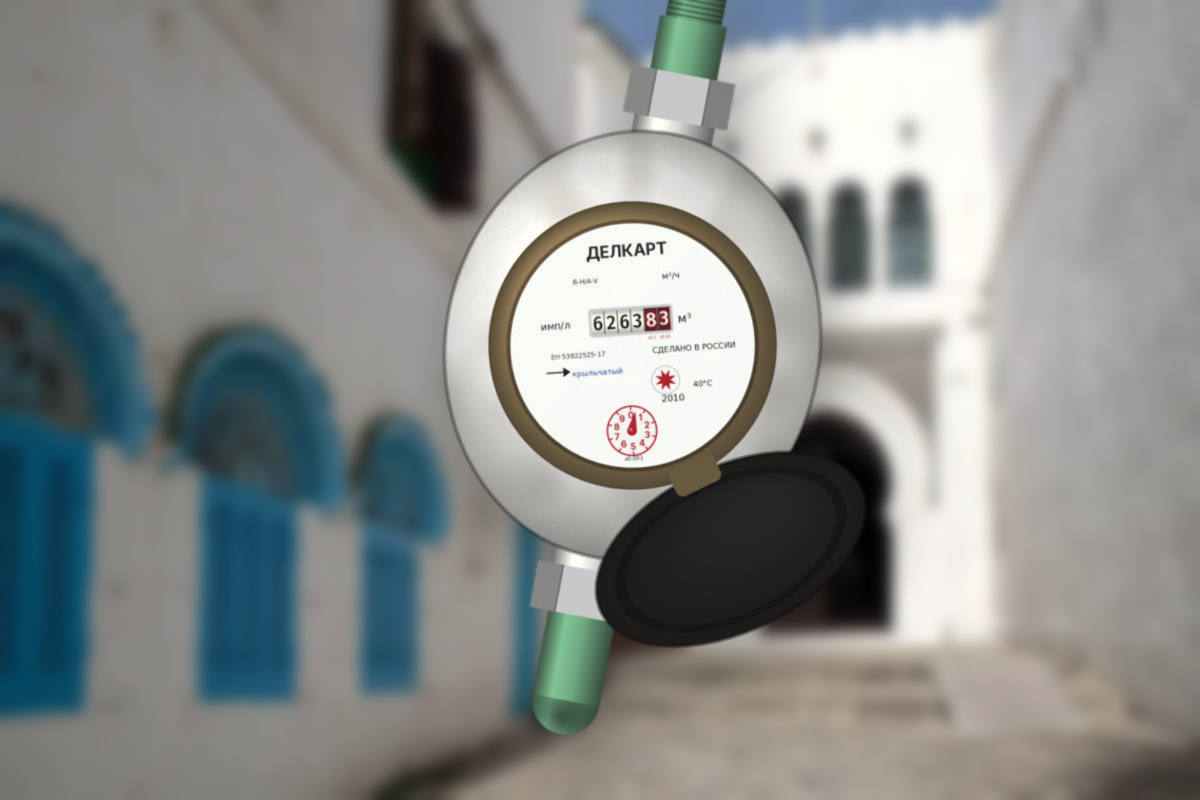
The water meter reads 6263.830 m³
